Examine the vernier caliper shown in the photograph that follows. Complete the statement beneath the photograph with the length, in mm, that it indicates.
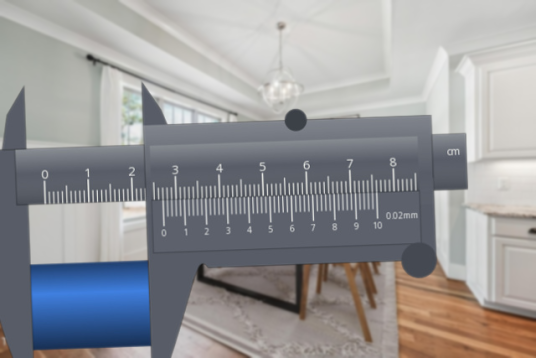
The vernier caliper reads 27.0 mm
